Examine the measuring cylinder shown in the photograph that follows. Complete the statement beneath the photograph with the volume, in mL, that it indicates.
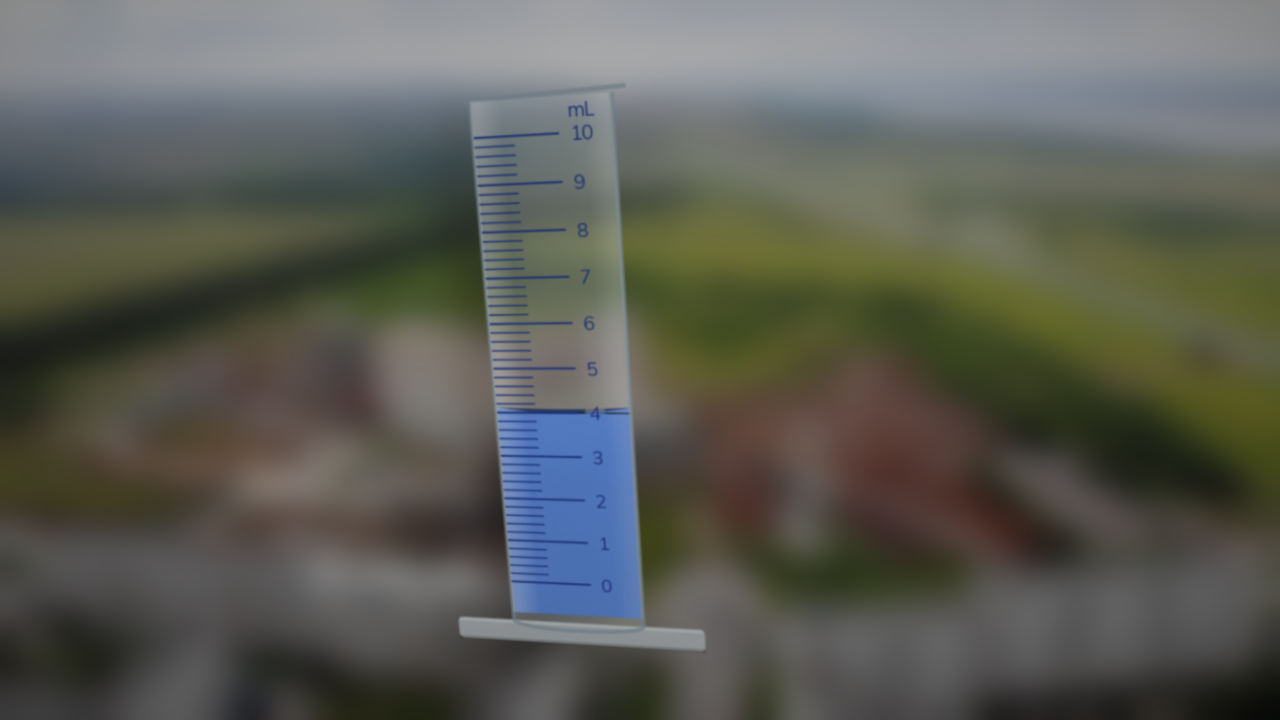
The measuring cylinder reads 4 mL
